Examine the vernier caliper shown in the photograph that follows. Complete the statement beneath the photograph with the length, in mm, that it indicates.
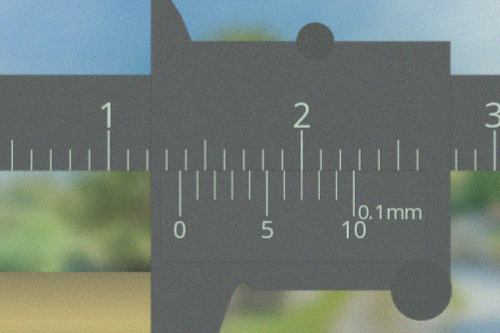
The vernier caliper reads 13.7 mm
